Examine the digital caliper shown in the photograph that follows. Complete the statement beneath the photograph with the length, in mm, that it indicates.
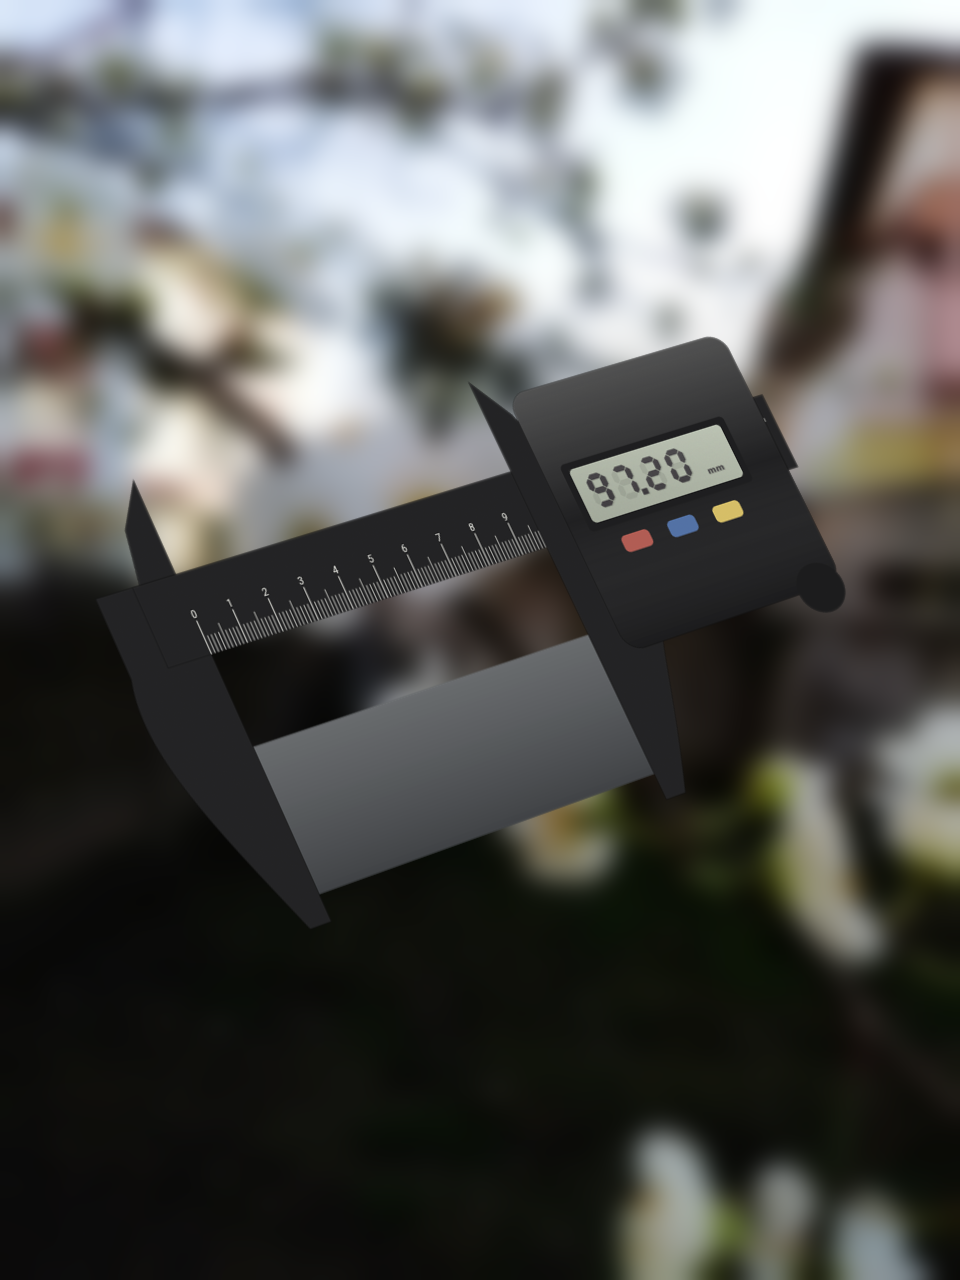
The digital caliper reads 97.20 mm
